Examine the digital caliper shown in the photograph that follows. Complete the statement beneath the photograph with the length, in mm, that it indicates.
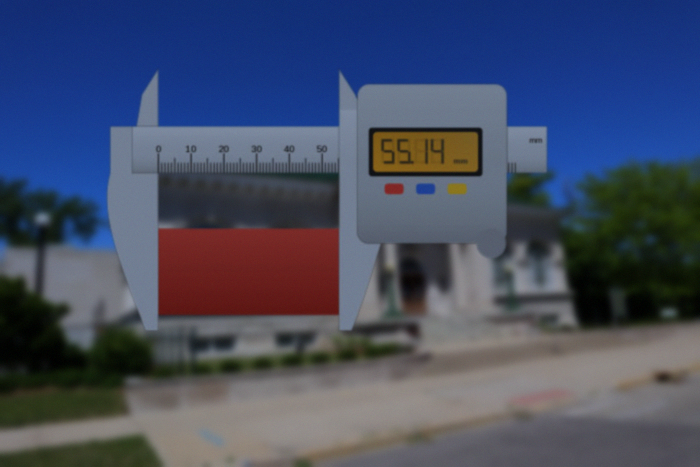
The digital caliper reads 55.14 mm
